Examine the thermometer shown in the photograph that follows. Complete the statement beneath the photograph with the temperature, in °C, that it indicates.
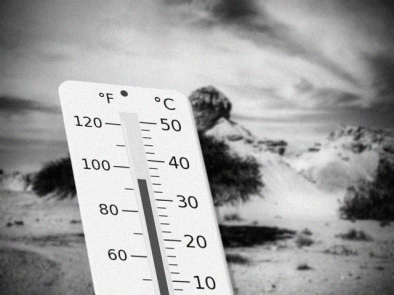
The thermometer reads 35 °C
